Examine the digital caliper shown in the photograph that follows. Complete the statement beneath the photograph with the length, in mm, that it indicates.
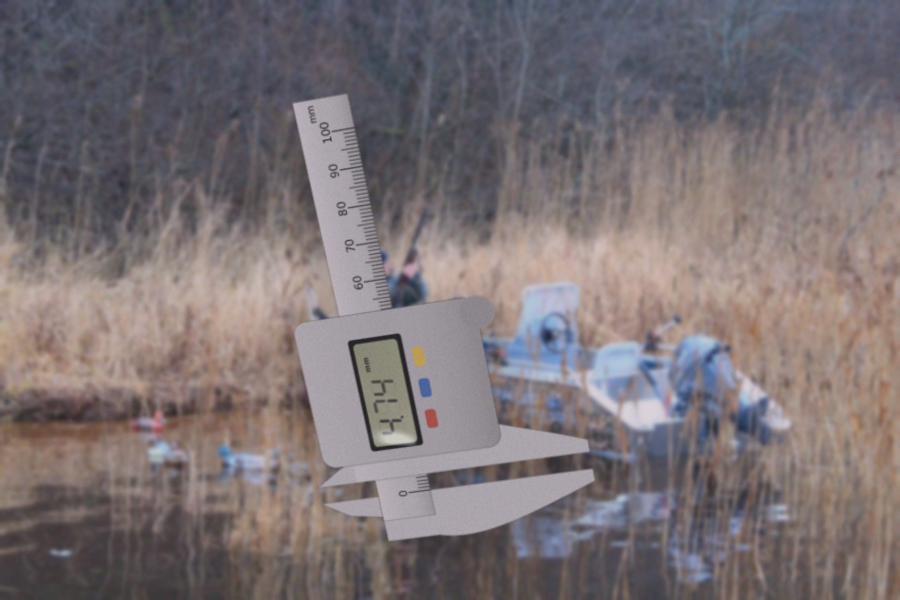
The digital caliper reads 4.74 mm
